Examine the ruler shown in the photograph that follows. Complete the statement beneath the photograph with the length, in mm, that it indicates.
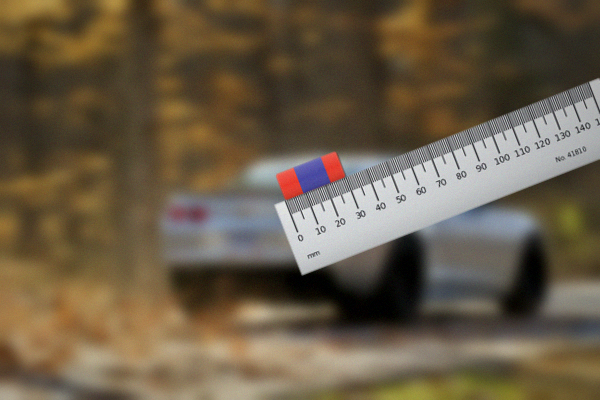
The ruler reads 30 mm
